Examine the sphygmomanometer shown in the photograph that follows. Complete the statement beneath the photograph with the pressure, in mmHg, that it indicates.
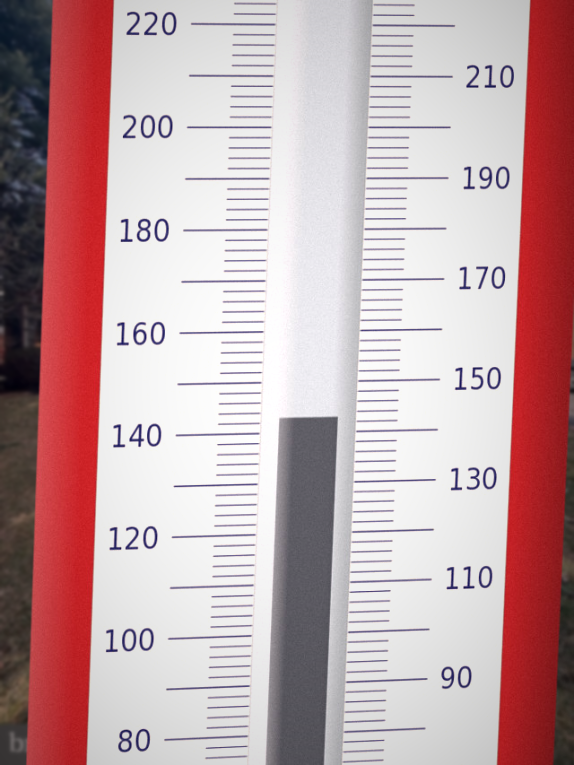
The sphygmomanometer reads 143 mmHg
